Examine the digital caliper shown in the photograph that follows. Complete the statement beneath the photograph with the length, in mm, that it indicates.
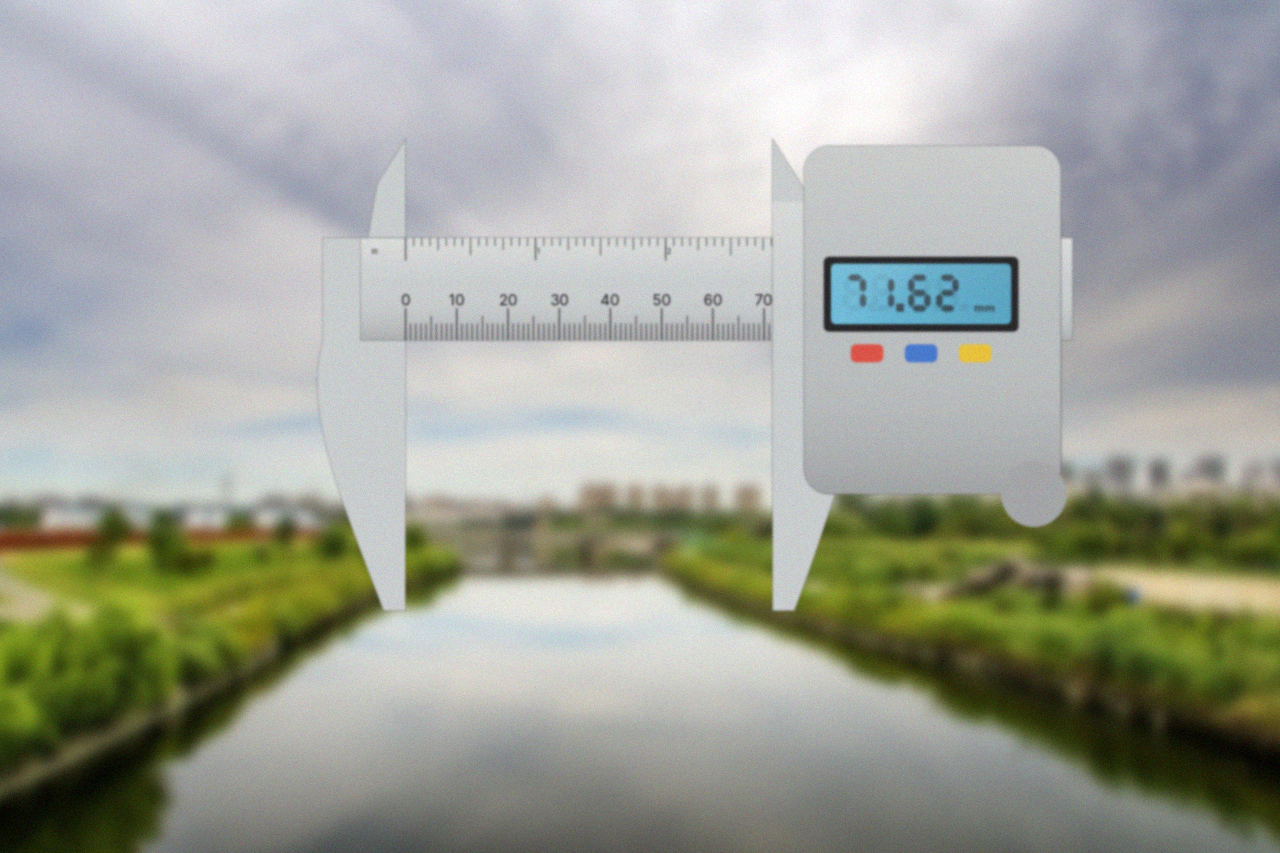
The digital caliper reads 71.62 mm
